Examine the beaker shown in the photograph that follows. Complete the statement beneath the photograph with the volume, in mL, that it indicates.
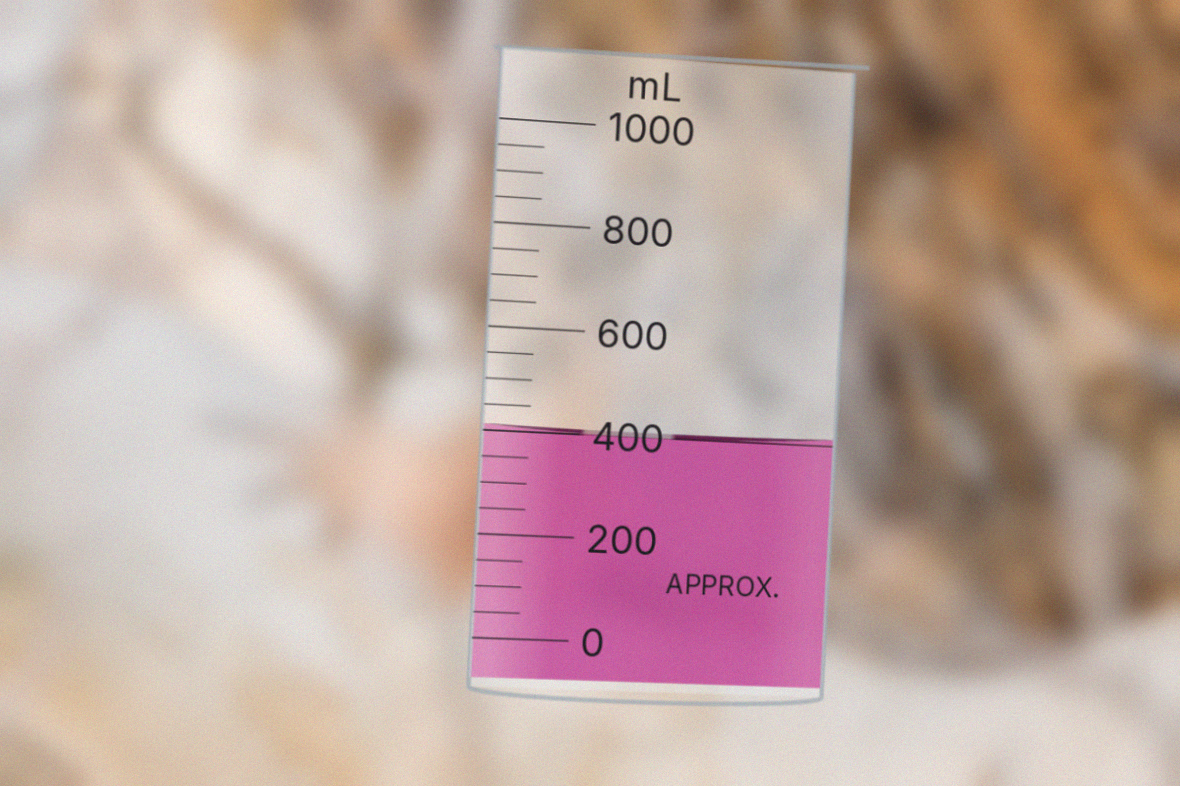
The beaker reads 400 mL
